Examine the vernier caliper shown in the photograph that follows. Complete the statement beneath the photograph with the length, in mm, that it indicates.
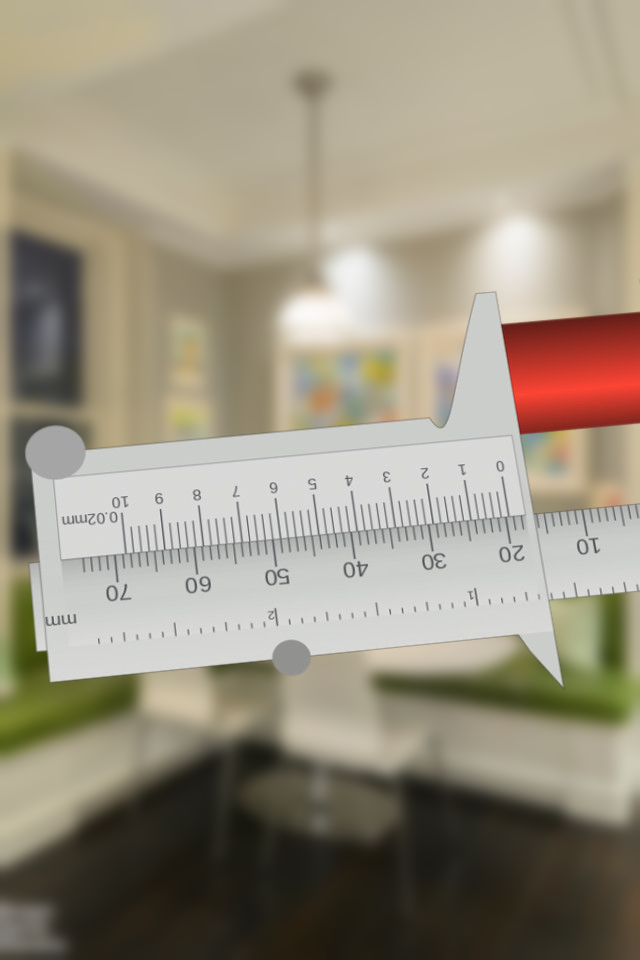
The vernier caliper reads 19.6 mm
